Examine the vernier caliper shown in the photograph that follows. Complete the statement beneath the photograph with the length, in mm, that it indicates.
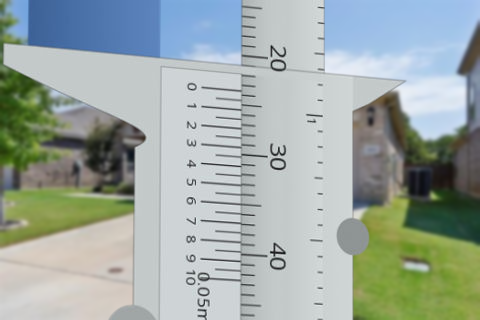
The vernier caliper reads 23.6 mm
